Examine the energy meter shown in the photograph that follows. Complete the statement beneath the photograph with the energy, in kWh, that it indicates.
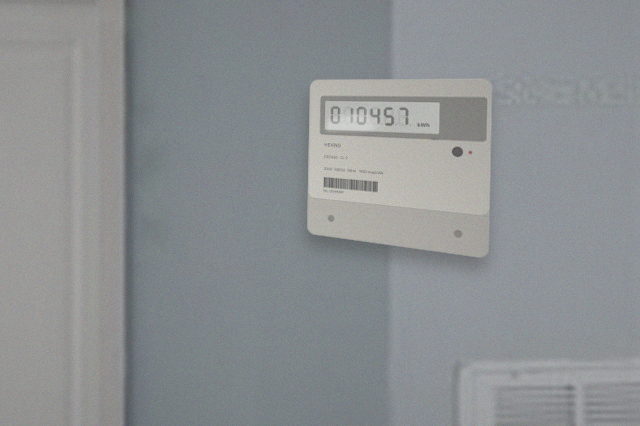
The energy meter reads 10457 kWh
